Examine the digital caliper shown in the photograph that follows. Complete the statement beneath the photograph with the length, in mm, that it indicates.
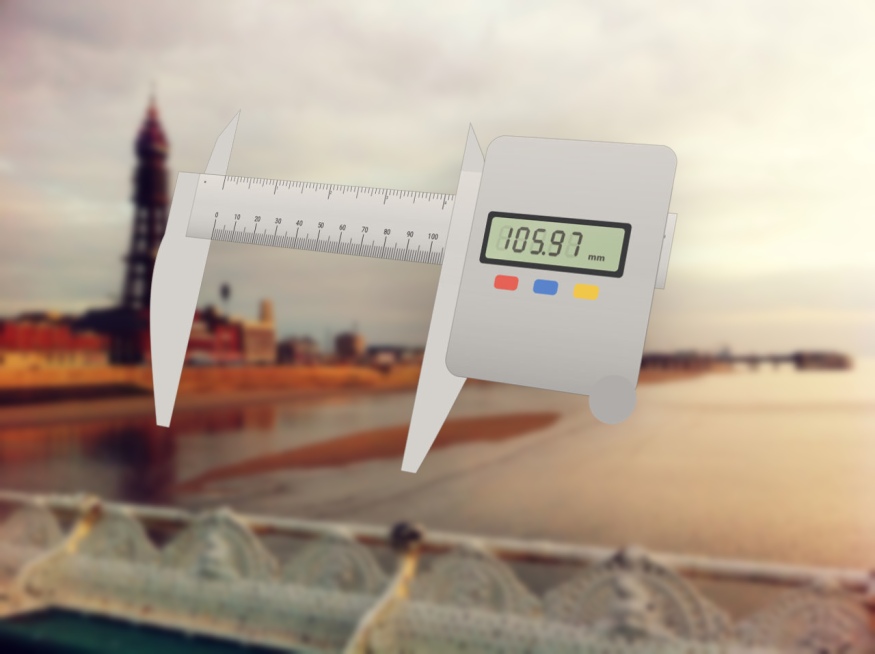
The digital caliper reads 105.97 mm
